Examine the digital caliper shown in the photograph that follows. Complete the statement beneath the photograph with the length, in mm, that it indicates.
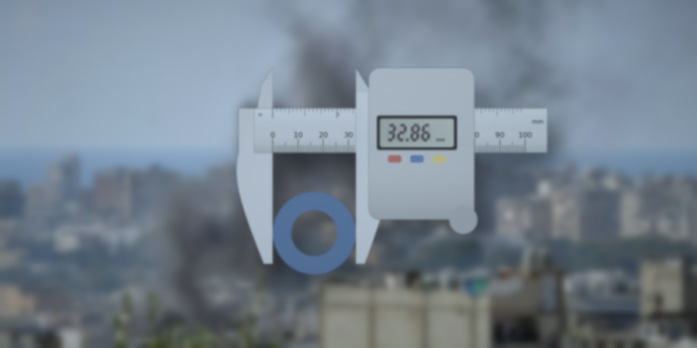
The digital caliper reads 32.86 mm
